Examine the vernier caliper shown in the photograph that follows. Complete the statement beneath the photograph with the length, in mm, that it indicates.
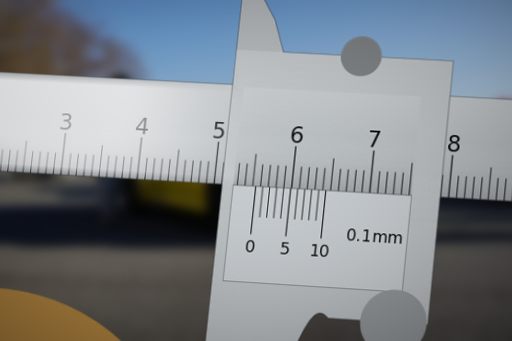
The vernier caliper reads 55.4 mm
